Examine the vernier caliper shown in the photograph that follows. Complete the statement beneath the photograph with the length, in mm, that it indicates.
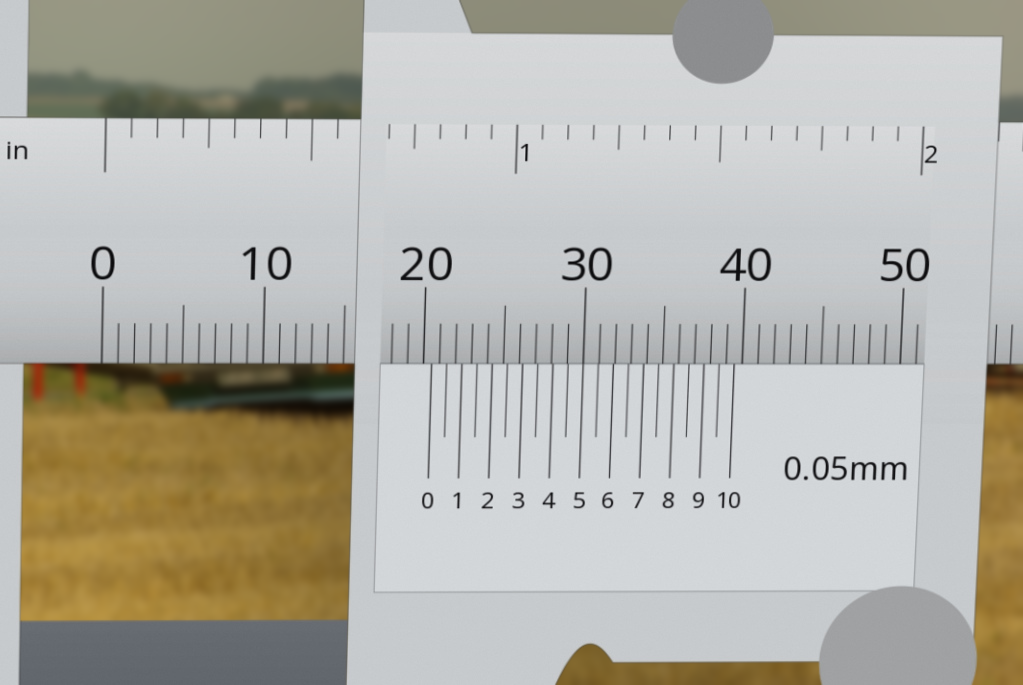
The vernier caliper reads 20.5 mm
